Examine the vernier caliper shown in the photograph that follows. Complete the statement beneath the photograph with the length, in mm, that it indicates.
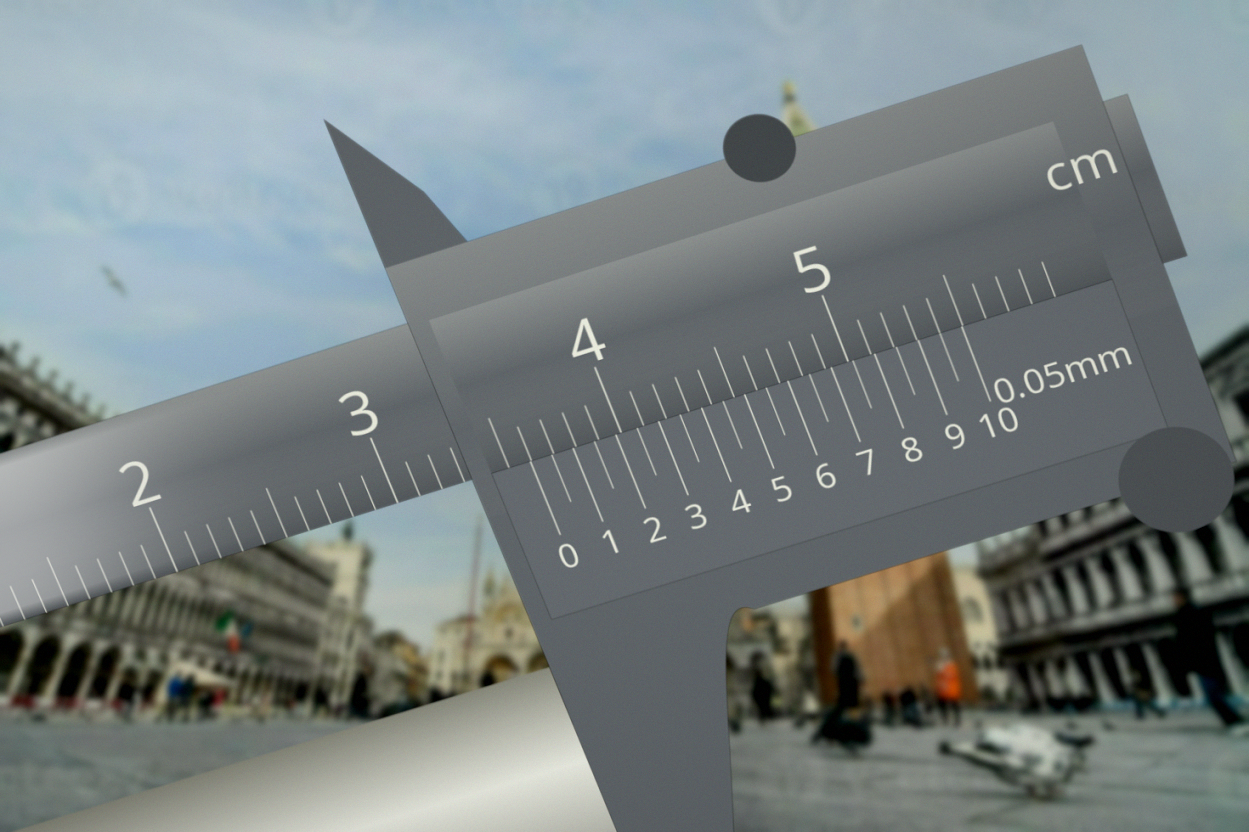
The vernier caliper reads 35.95 mm
